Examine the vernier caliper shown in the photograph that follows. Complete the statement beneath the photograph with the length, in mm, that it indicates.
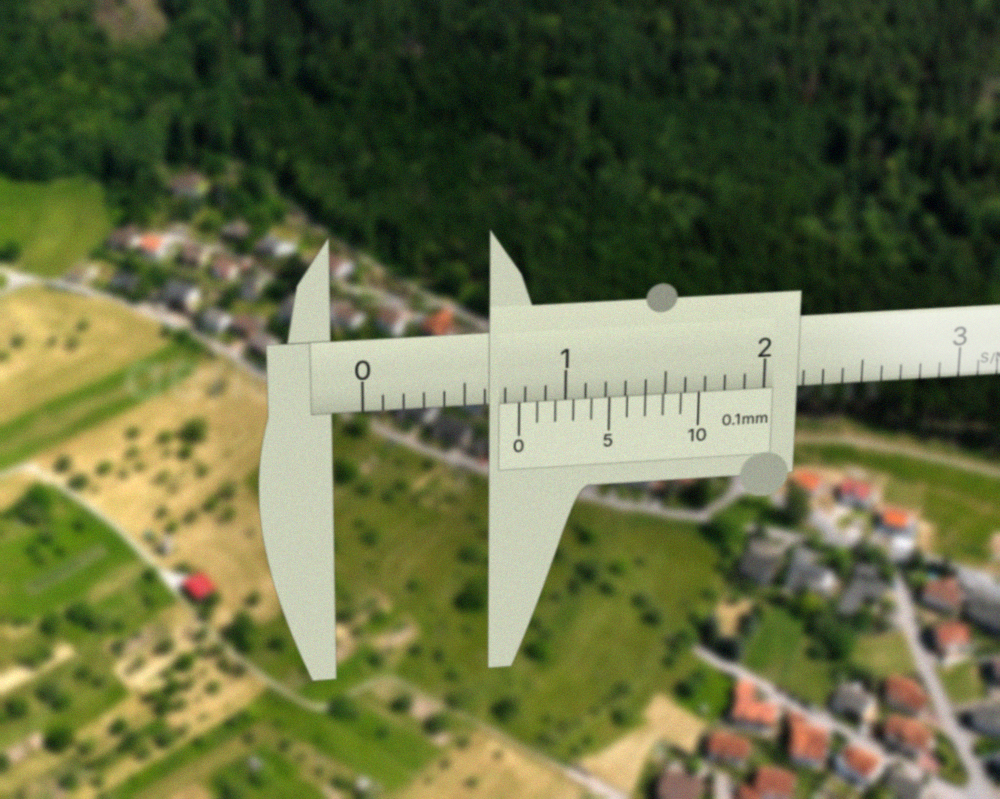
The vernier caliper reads 7.7 mm
